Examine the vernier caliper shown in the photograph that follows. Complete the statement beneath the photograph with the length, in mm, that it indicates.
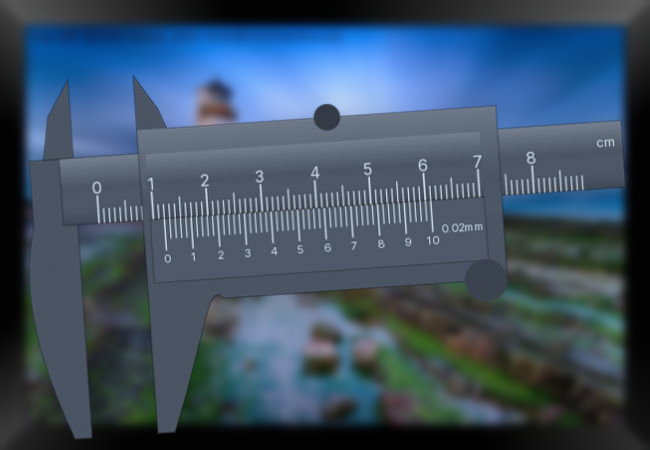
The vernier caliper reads 12.0 mm
